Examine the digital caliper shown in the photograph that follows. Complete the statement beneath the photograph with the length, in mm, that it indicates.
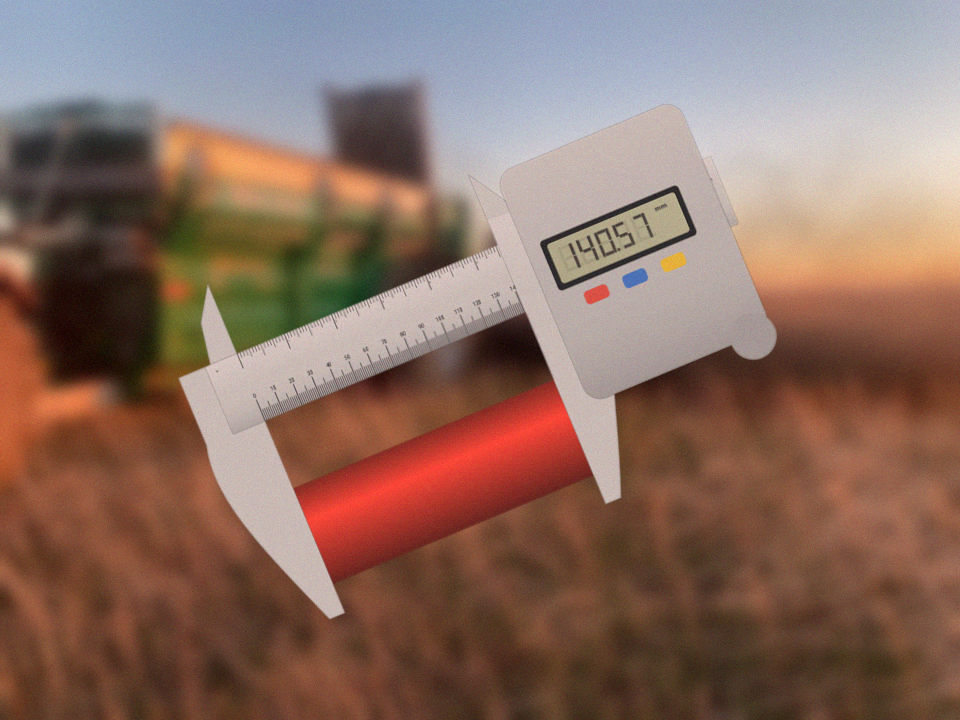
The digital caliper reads 140.57 mm
